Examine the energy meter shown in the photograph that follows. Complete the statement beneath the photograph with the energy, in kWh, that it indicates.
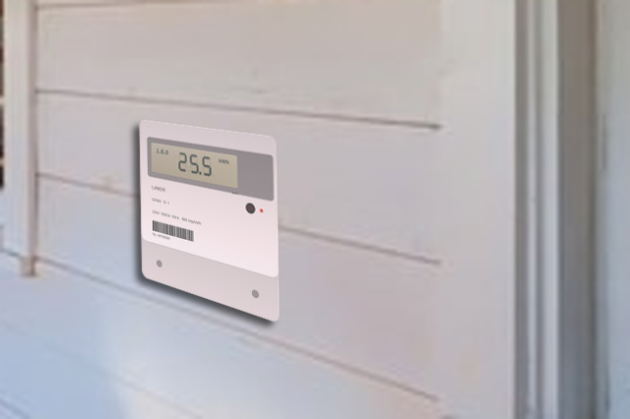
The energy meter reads 25.5 kWh
